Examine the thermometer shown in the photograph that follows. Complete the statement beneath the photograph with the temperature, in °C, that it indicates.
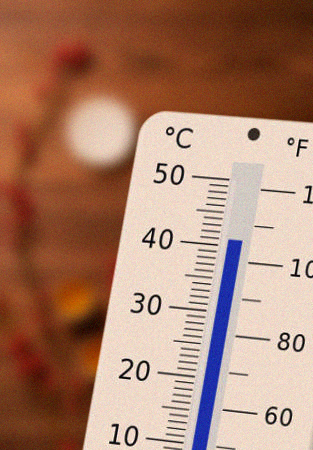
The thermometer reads 41 °C
